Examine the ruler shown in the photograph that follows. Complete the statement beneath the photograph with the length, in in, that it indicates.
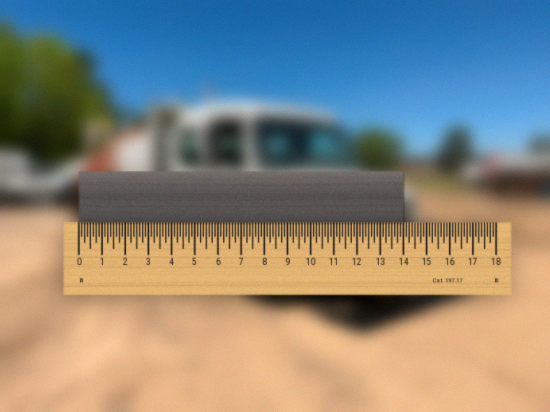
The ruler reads 14 in
